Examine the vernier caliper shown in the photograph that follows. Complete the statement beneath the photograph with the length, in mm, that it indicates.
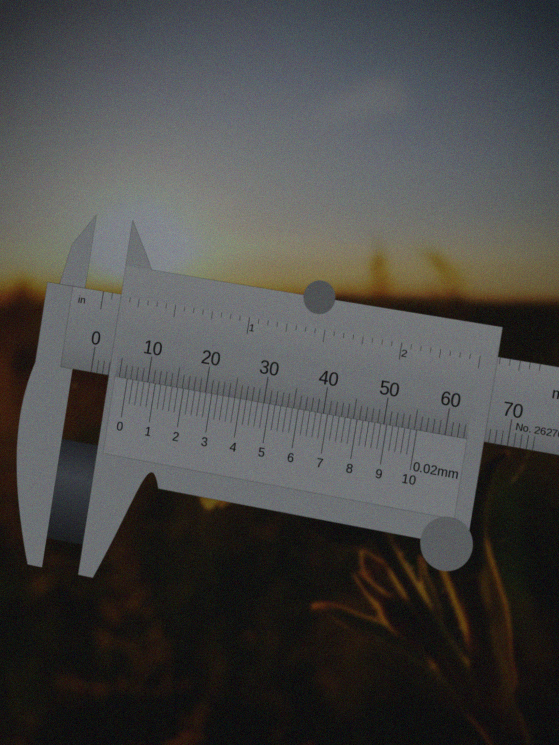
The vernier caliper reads 6.4 mm
